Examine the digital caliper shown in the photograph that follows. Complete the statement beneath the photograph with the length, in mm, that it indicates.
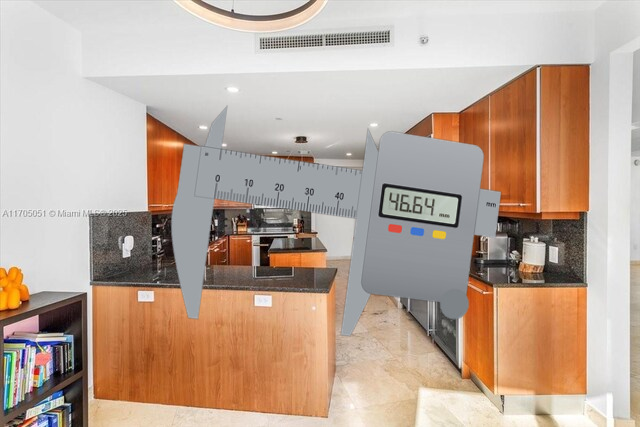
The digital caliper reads 46.64 mm
